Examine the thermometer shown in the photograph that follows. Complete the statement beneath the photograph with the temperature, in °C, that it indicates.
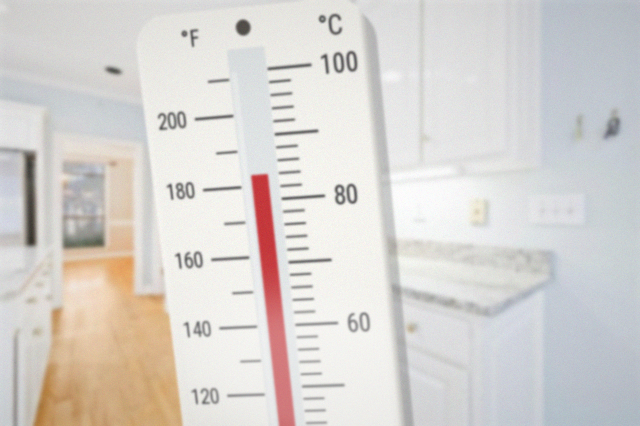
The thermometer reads 84 °C
